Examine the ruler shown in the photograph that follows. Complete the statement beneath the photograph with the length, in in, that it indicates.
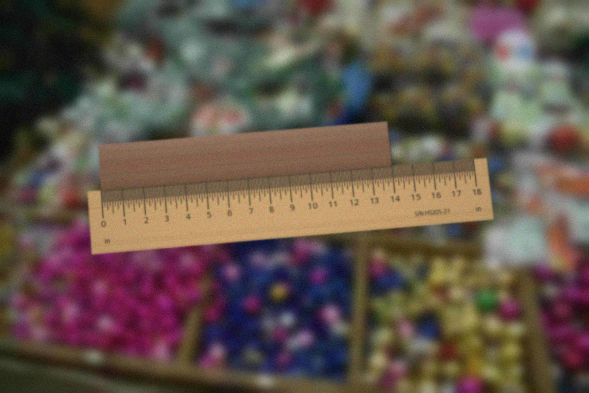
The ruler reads 14 in
